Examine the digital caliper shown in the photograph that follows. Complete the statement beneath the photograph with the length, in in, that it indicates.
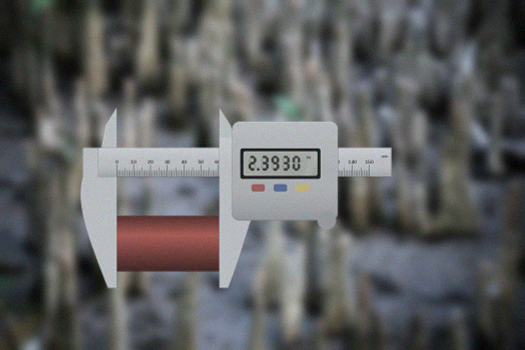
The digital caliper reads 2.3930 in
